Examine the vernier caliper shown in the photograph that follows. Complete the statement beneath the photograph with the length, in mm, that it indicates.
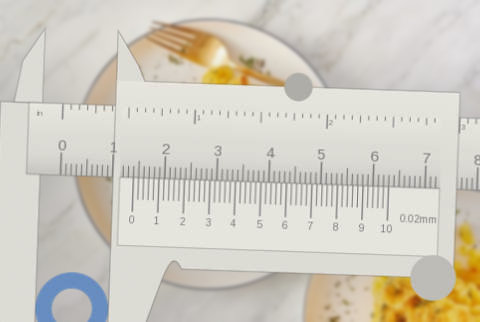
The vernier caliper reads 14.0 mm
